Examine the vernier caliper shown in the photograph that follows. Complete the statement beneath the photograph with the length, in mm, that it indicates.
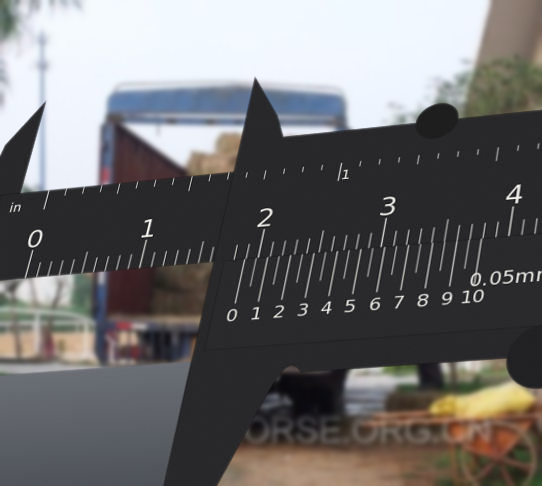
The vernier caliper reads 18.9 mm
